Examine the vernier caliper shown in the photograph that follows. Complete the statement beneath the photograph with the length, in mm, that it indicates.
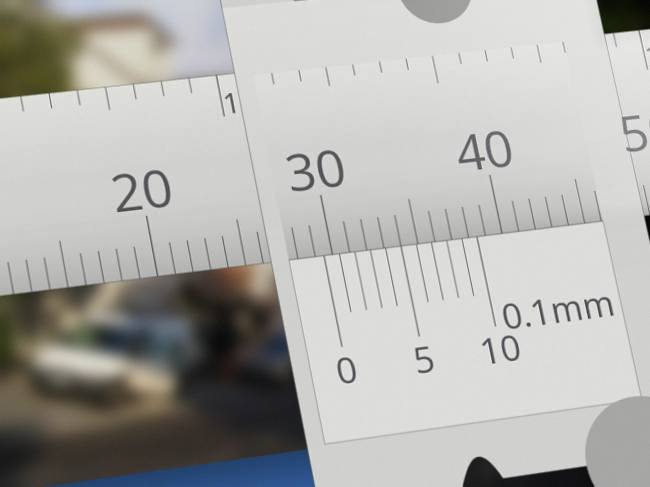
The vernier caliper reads 29.5 mm
